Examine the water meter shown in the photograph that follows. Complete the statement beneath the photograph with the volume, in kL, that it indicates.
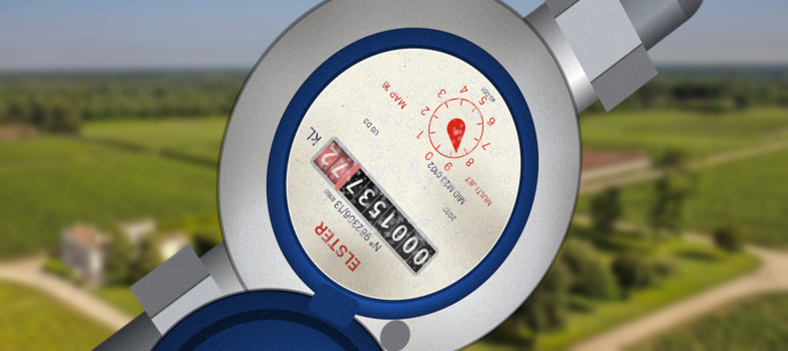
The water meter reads 1537.728 kL
